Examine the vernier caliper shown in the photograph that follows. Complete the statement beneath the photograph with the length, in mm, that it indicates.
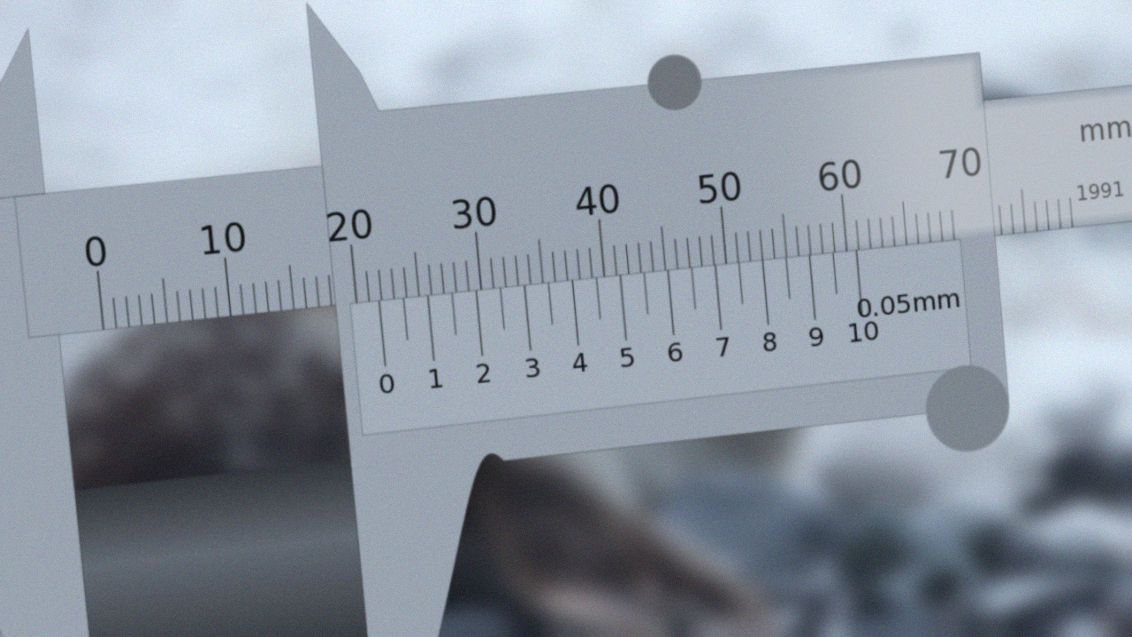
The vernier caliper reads 21.8 mm
